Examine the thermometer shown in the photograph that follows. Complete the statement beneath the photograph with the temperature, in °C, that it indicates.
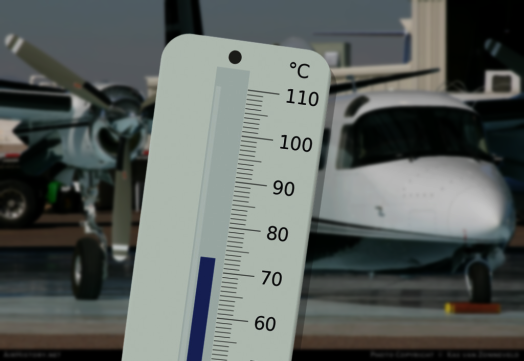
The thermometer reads 73 °C
